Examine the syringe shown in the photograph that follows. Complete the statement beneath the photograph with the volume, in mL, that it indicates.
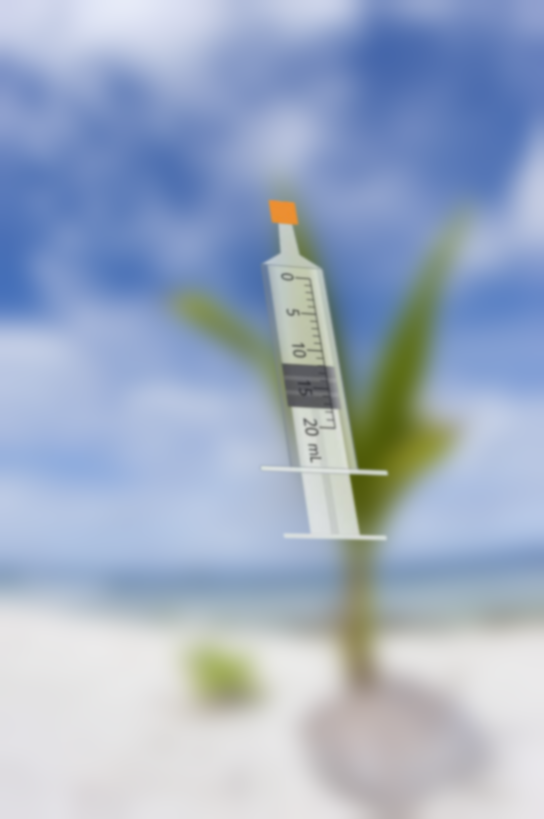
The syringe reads 12 mL
